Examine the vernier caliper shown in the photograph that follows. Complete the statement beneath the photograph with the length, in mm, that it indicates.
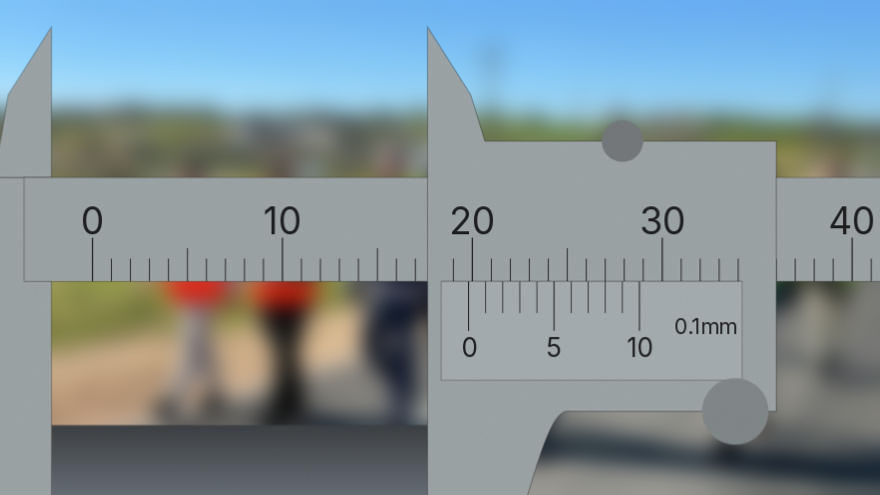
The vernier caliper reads 19.8 mm
